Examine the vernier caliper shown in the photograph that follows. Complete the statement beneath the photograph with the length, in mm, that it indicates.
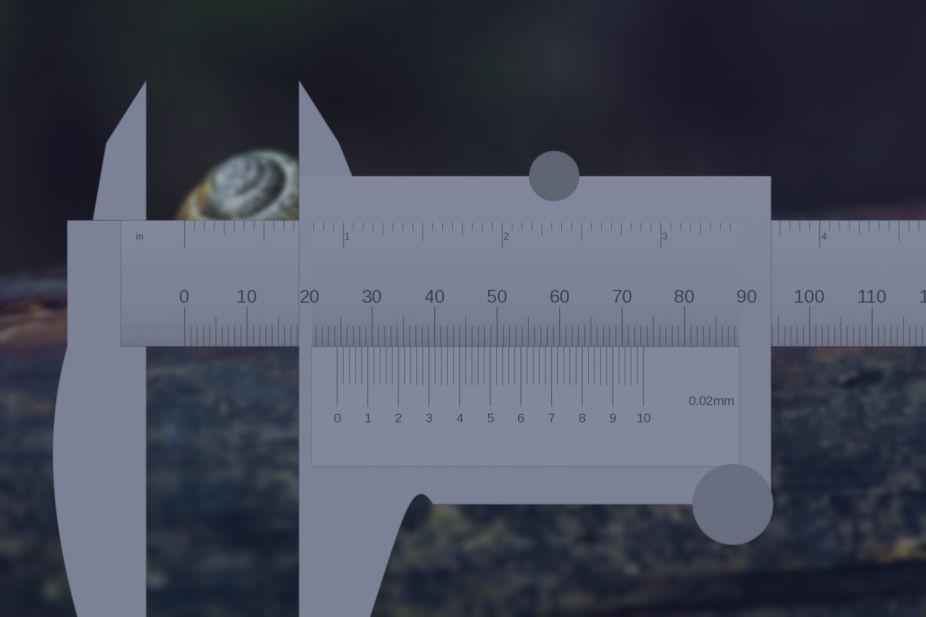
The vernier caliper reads 24.4 mm
